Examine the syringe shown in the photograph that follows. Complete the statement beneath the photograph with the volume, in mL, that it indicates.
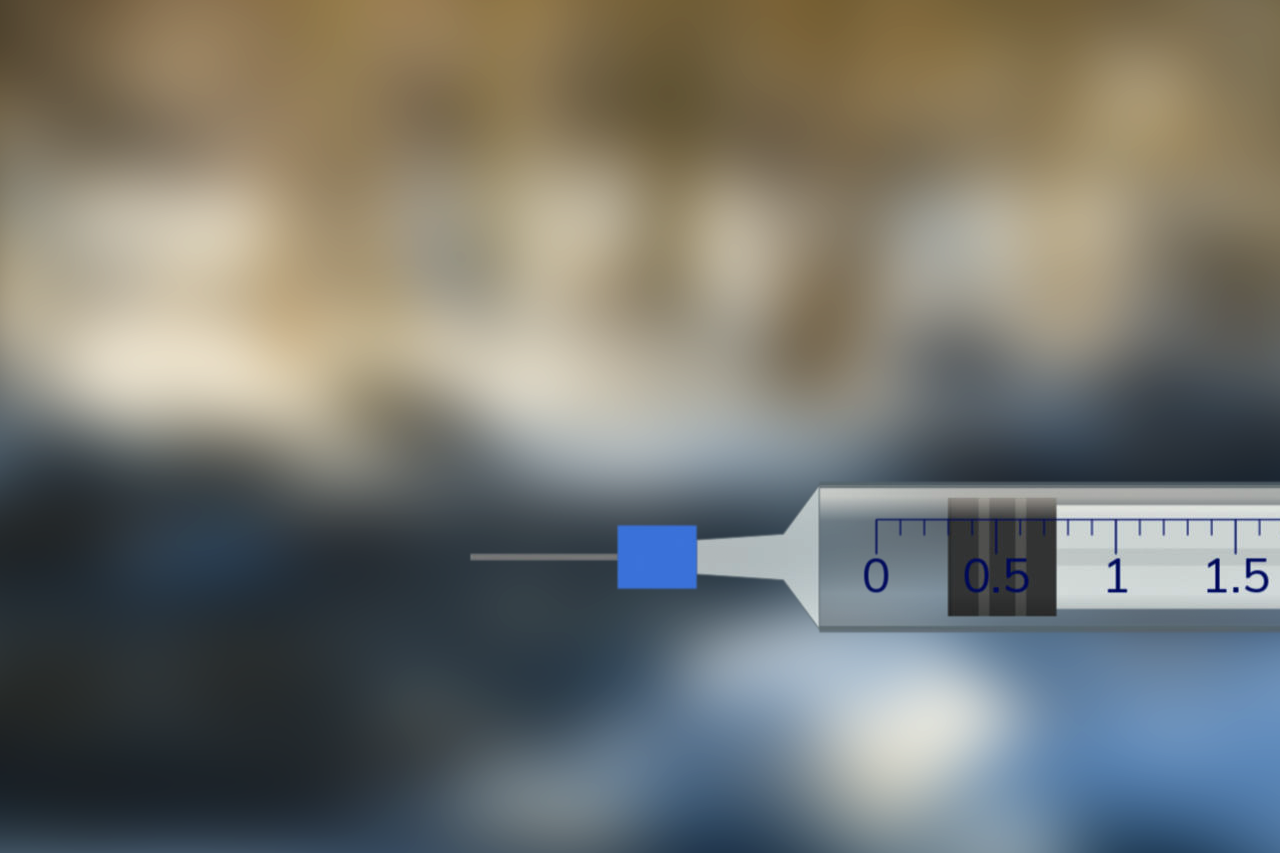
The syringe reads 0.3 mL
